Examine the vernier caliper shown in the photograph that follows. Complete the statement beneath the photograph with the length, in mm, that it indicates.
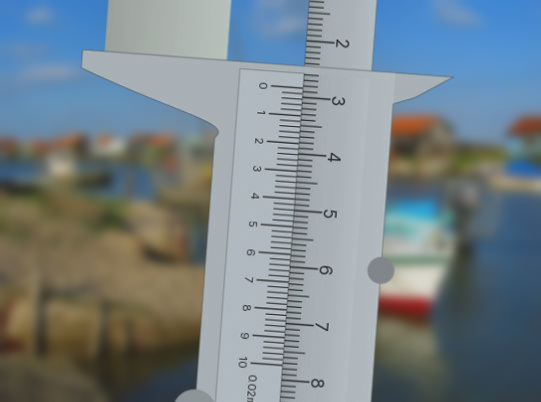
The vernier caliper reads 28.4 mm
